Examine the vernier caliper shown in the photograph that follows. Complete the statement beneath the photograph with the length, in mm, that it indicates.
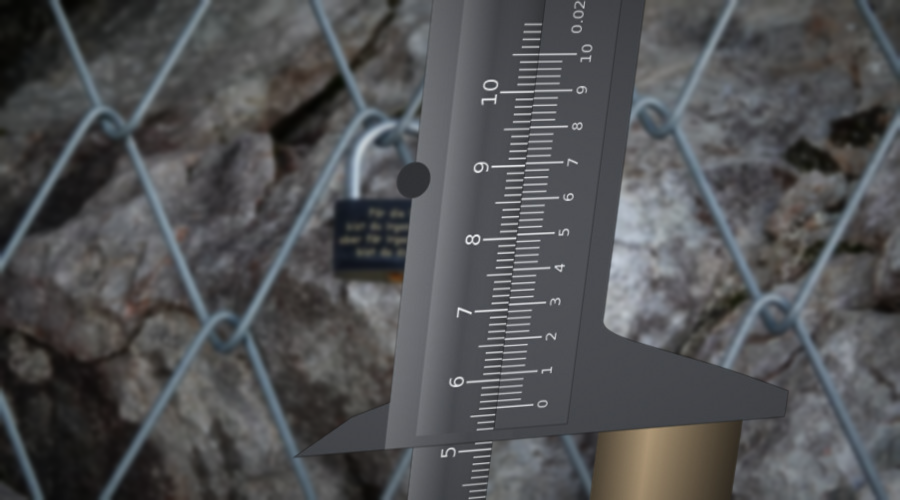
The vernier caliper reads 56.0 mm
